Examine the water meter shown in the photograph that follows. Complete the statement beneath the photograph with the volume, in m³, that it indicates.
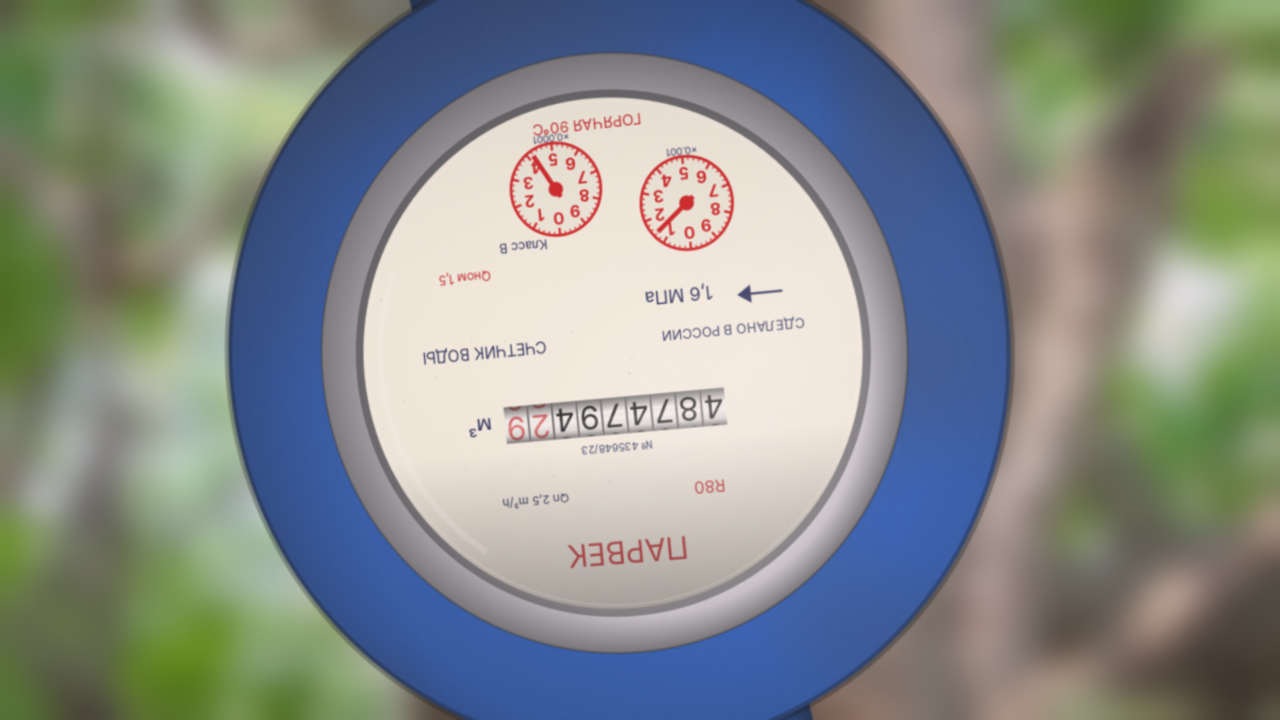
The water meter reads 4874794.2914 m³
